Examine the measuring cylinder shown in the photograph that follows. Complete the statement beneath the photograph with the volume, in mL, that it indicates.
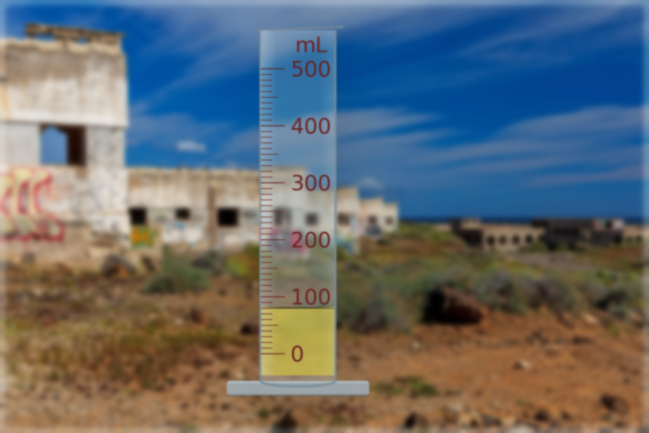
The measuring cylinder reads 80 mL
